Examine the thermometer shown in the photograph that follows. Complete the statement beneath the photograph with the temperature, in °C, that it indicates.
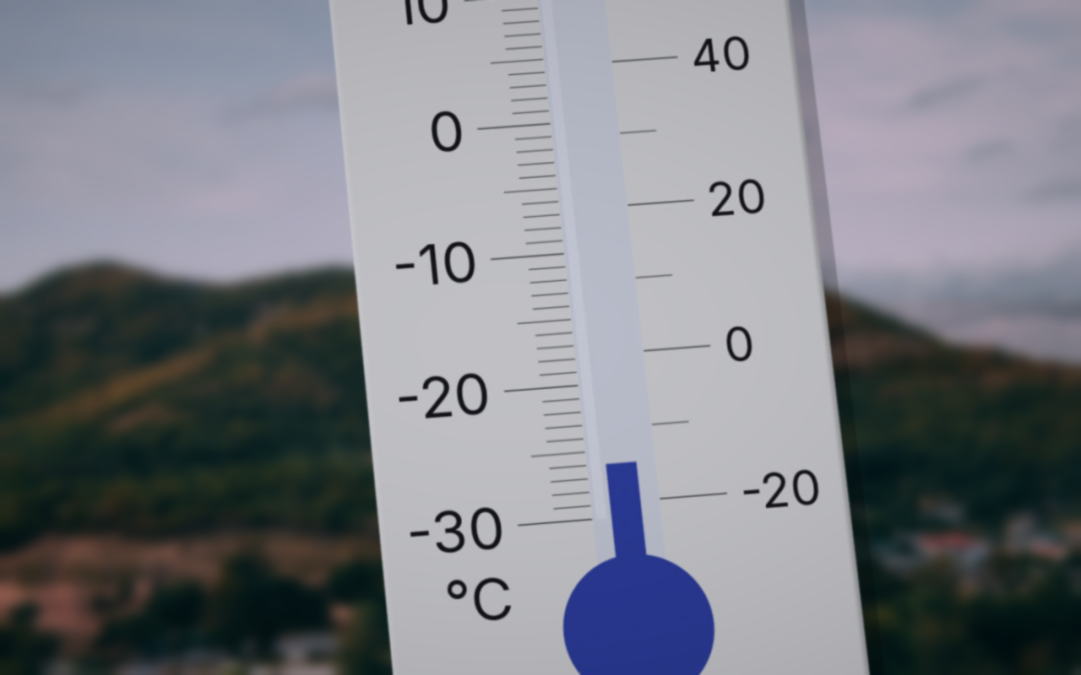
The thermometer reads -26 °C
